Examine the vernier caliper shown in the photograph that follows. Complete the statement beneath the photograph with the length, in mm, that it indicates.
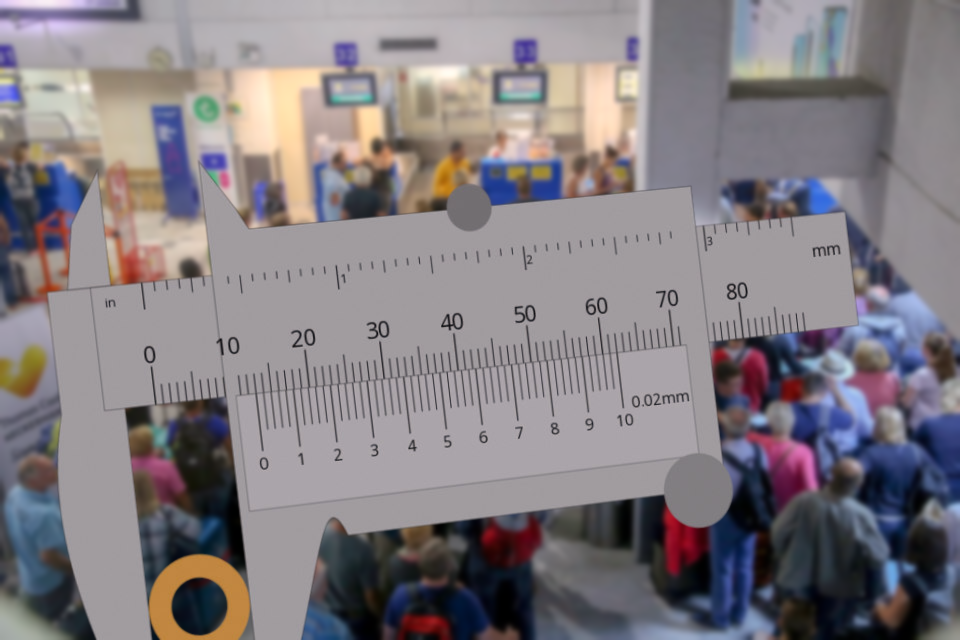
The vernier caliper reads 13.0 mm
